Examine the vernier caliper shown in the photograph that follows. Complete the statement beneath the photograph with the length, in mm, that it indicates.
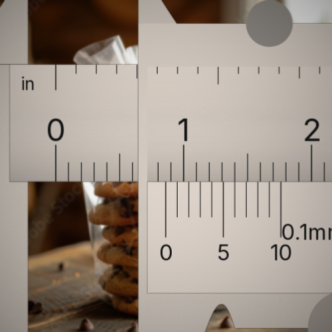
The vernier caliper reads 8.6 mm
